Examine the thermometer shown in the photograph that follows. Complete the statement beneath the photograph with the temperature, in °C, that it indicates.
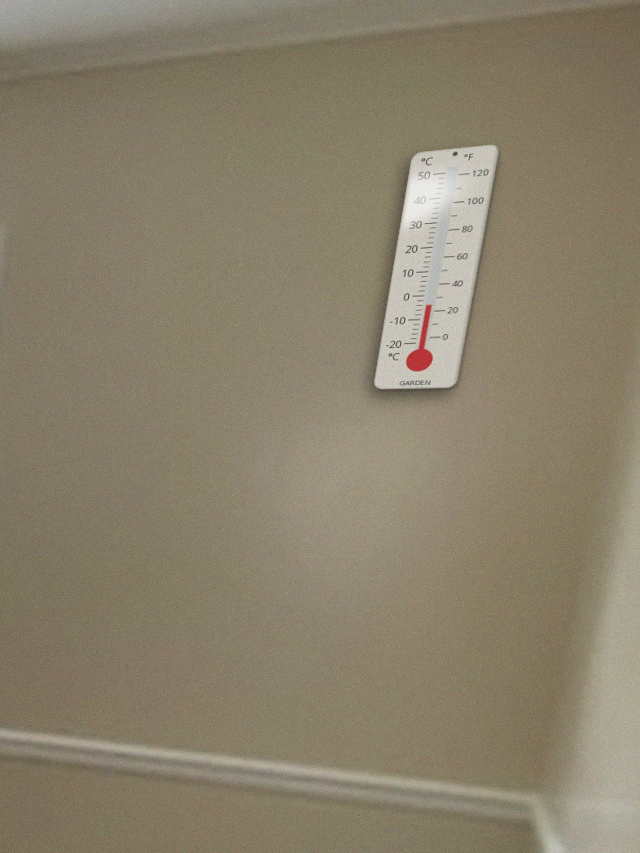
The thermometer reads -4 °C
